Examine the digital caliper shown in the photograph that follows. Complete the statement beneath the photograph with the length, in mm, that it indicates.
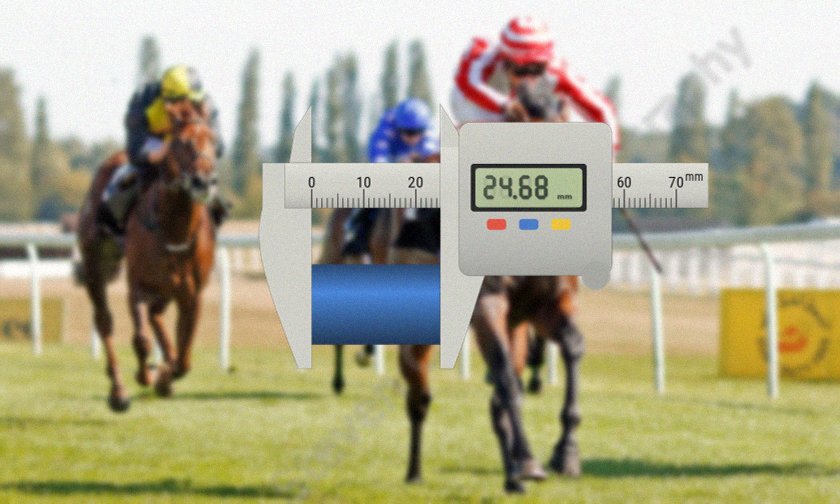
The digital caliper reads 24.68 mm
